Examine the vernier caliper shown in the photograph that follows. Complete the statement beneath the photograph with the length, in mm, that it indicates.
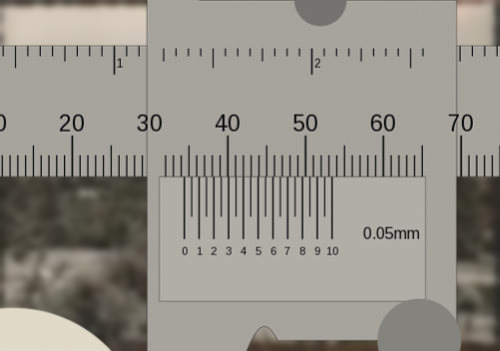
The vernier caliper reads 34.4 mm
